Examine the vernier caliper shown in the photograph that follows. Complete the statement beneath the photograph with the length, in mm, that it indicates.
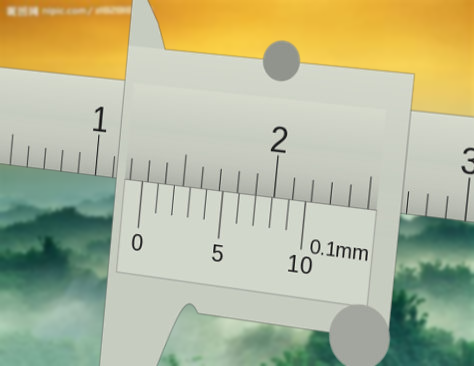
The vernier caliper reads 12.7 mm
